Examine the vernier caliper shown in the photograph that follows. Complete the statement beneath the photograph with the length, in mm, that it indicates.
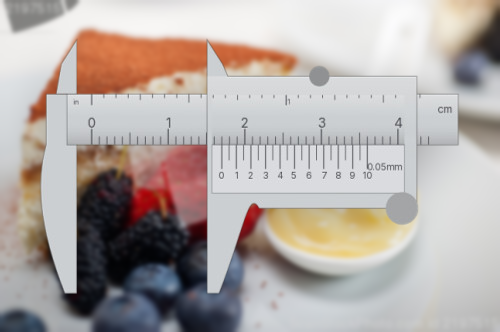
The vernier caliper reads 17.0 mm
